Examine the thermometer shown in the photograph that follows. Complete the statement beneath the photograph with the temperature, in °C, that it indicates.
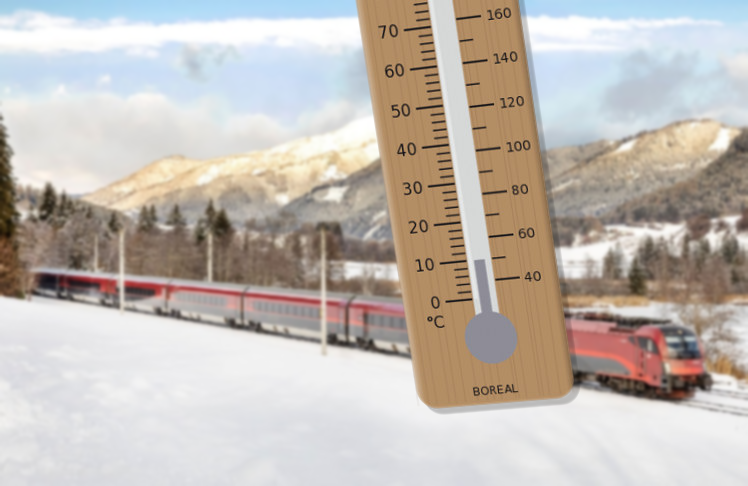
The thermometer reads 10 °C
